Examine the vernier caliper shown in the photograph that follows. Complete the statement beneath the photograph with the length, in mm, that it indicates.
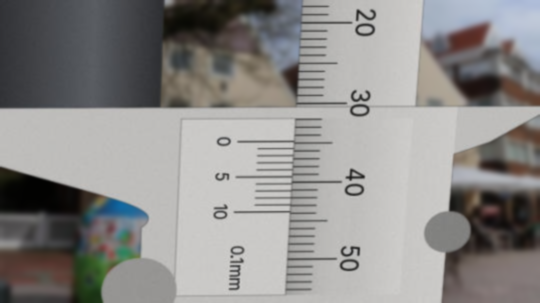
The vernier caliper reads 34.8 mm
